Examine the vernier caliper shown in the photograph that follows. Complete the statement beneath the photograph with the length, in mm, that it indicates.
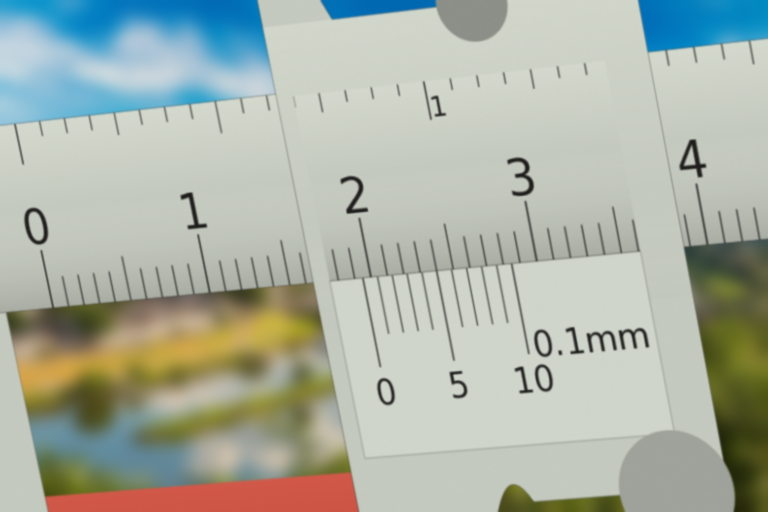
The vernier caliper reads 19.5 mm
